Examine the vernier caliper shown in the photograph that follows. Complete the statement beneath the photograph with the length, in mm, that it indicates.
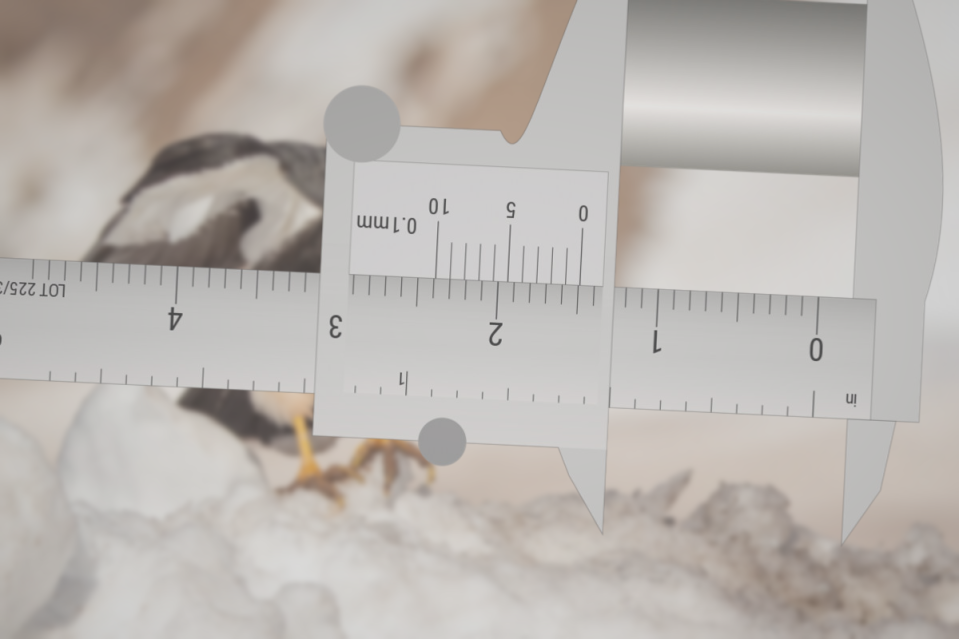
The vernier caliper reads 14.9 mm
